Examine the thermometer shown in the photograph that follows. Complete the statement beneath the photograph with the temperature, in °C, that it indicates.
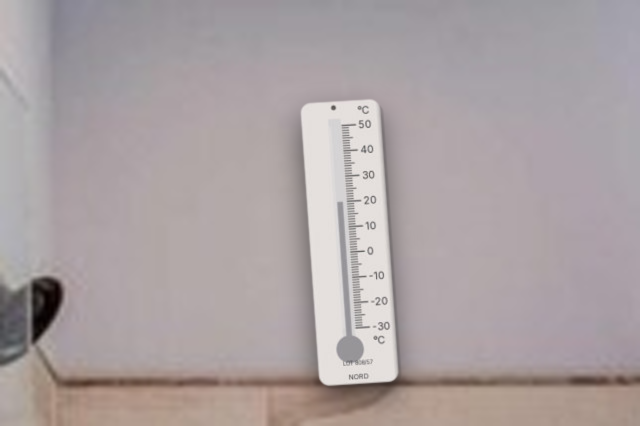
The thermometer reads 20 °C
